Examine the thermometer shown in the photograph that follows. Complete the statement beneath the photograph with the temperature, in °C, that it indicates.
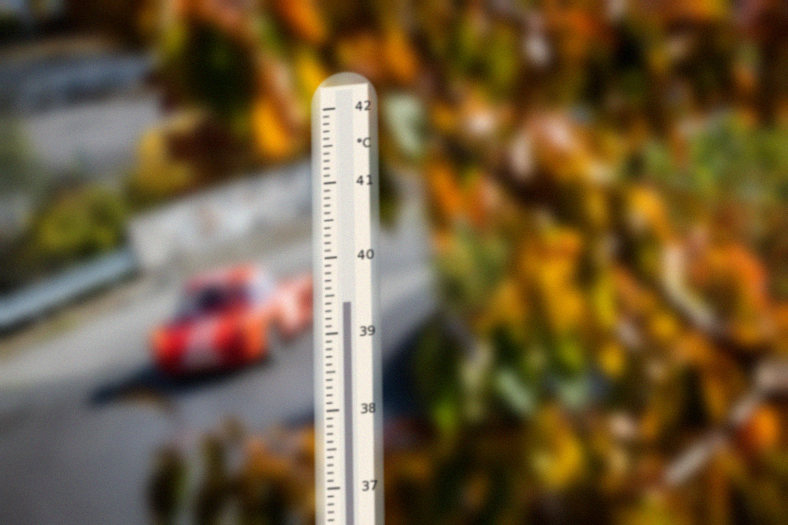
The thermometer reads 39.4 °C
